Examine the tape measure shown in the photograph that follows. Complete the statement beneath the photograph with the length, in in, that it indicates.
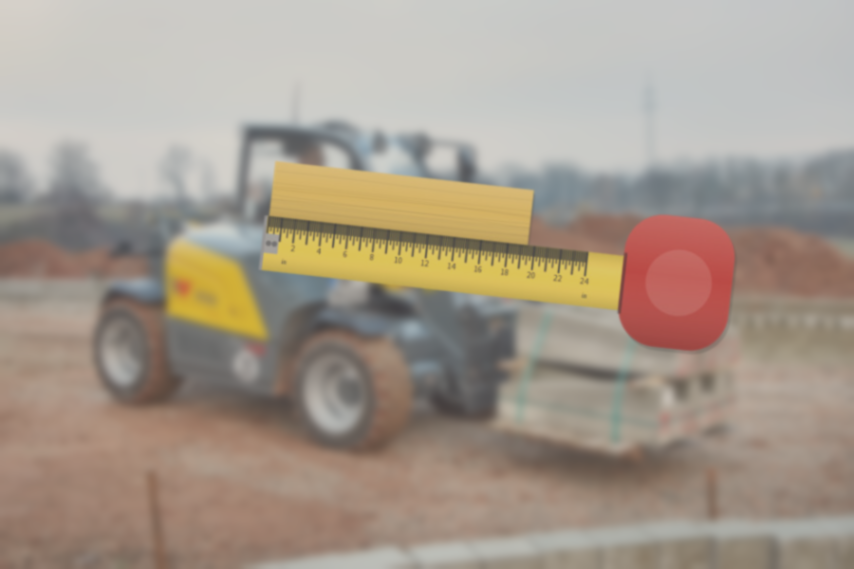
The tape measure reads 19.5 in
